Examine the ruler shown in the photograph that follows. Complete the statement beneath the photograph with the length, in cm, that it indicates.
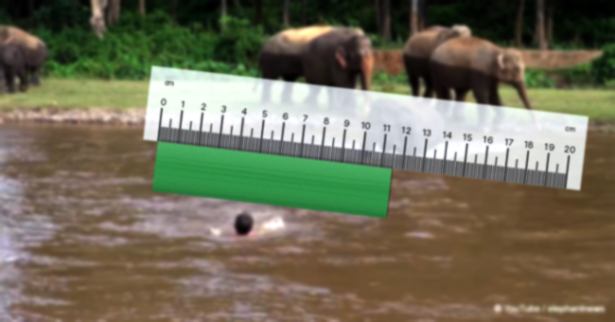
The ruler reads 11.5 cm
